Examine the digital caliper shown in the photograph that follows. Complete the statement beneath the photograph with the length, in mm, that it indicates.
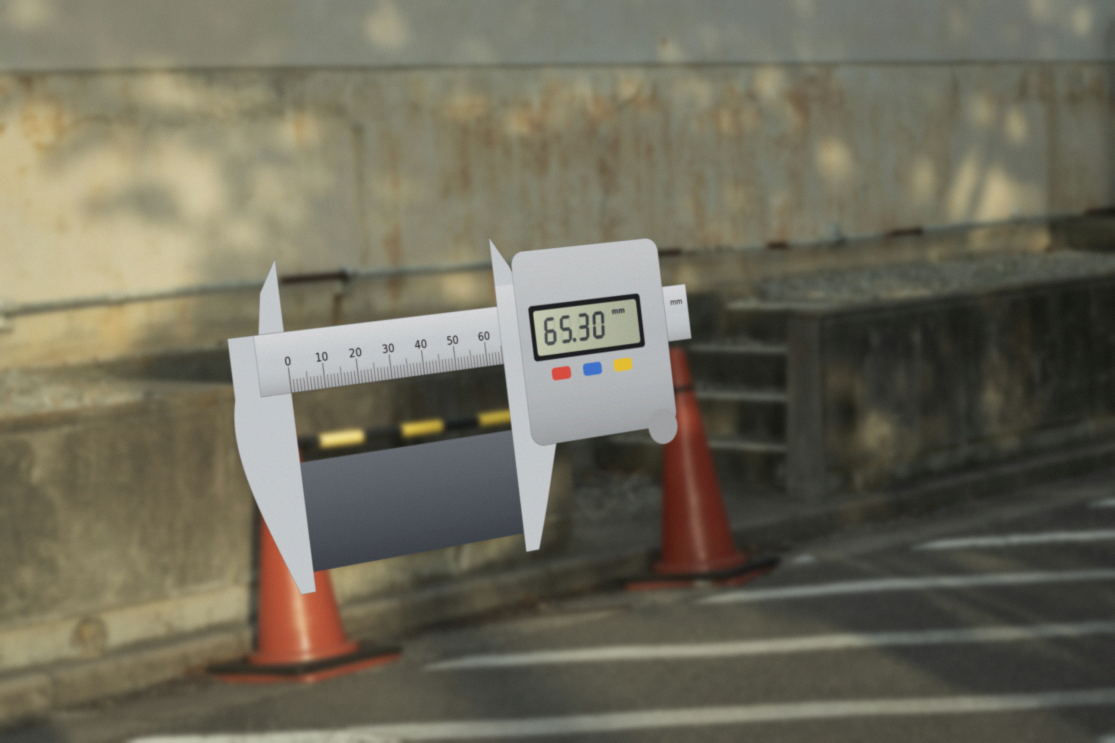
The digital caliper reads 65.30 mm
